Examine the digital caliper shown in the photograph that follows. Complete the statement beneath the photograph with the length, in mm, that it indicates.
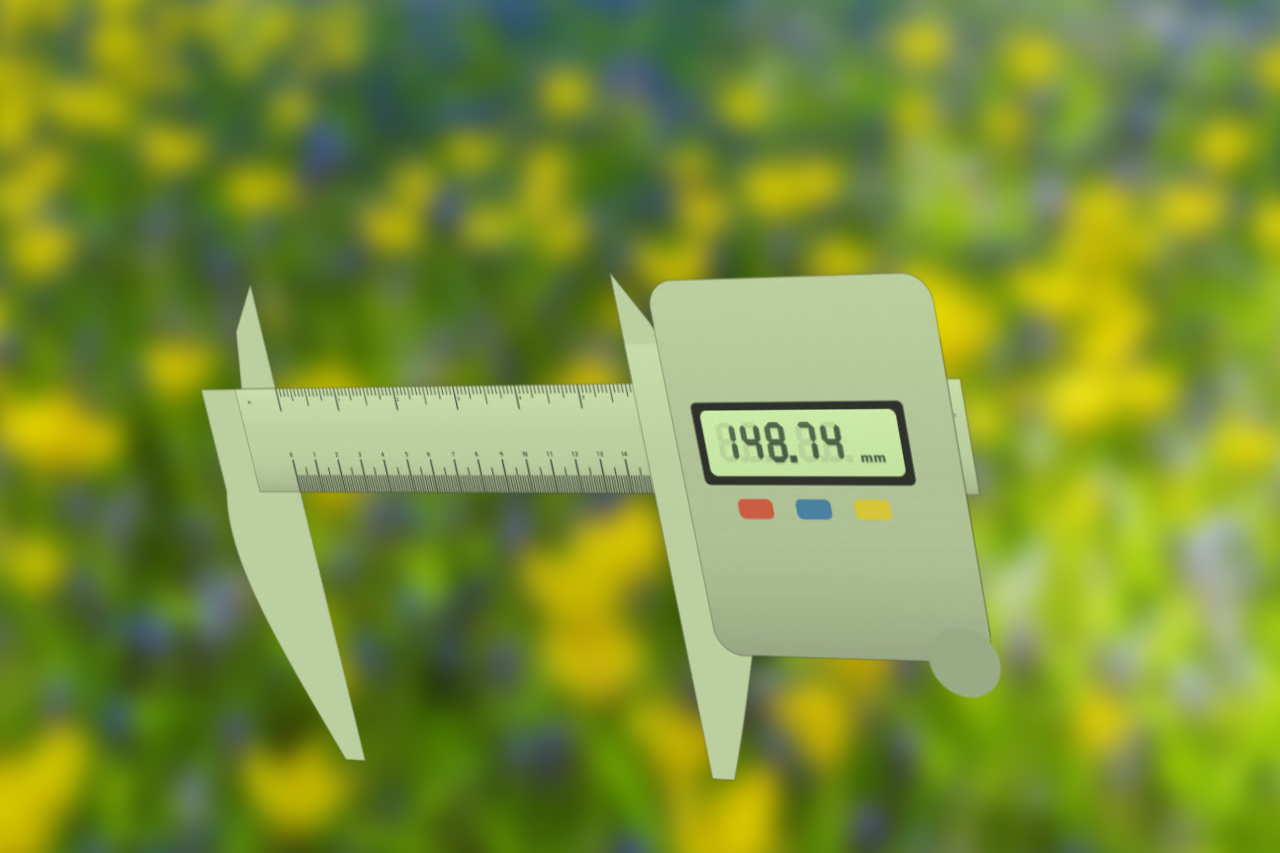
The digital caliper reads 148.74 mm
